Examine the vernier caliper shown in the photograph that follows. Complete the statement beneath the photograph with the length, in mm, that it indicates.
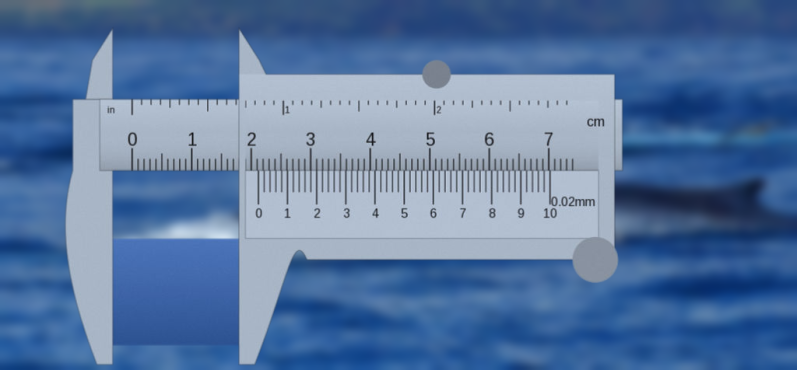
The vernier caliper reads 21.2 mm
